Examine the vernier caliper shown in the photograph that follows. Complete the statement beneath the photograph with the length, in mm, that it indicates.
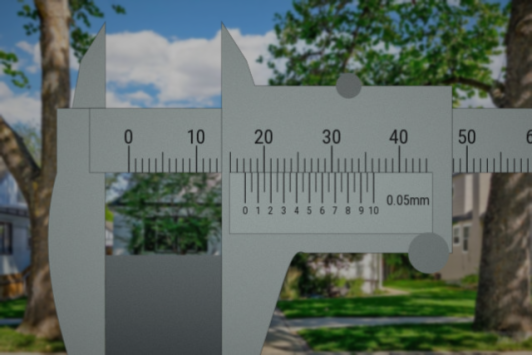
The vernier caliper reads 17.2 mm
